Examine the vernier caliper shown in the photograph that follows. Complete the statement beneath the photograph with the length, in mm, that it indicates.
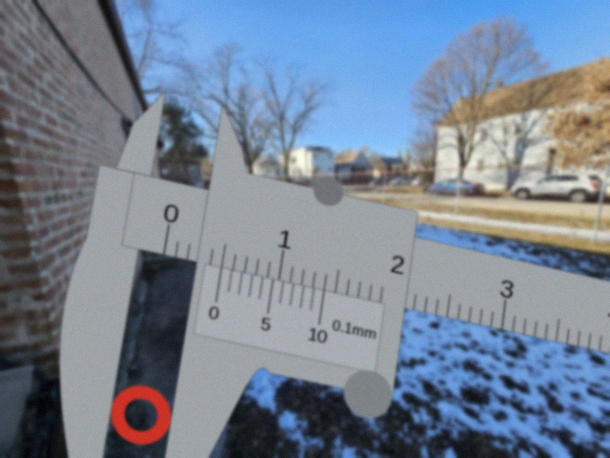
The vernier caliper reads 5.0 mm
